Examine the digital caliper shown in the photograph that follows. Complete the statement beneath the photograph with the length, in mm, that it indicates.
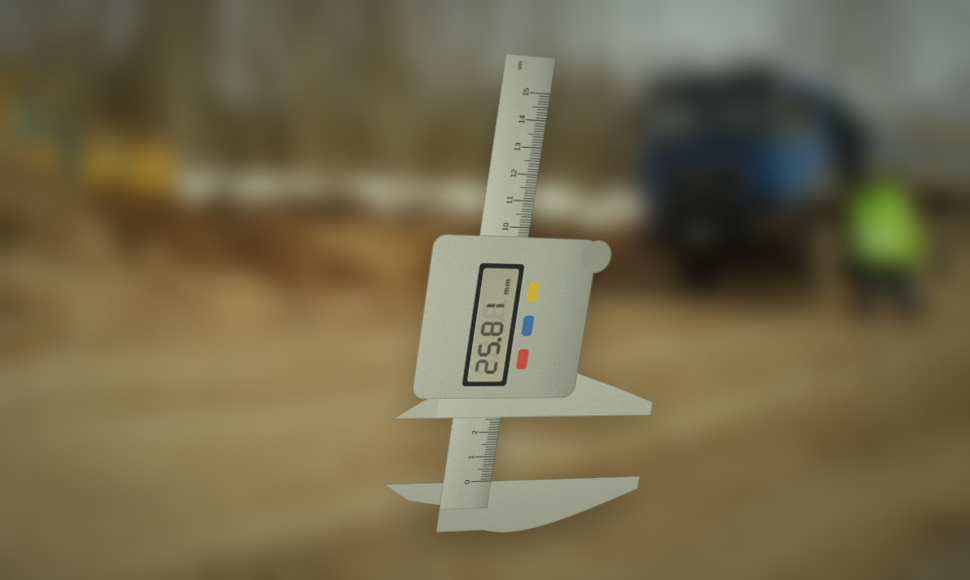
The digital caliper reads 25.81 mm
